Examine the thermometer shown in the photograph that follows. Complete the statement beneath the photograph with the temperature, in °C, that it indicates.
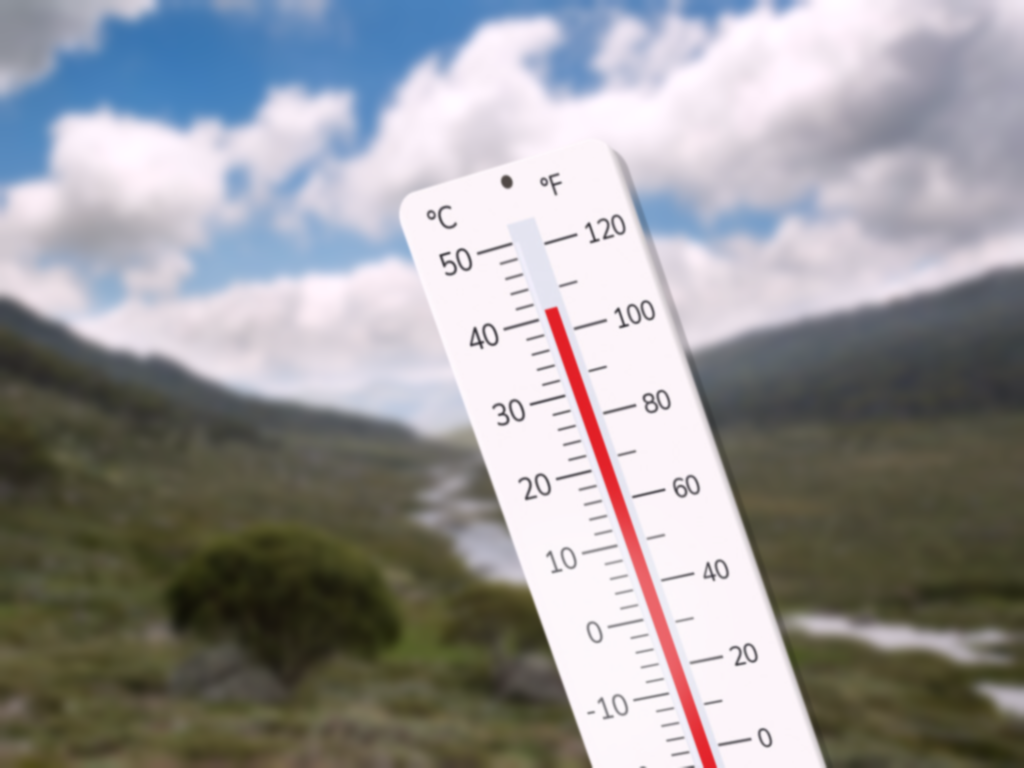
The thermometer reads 41 °C
